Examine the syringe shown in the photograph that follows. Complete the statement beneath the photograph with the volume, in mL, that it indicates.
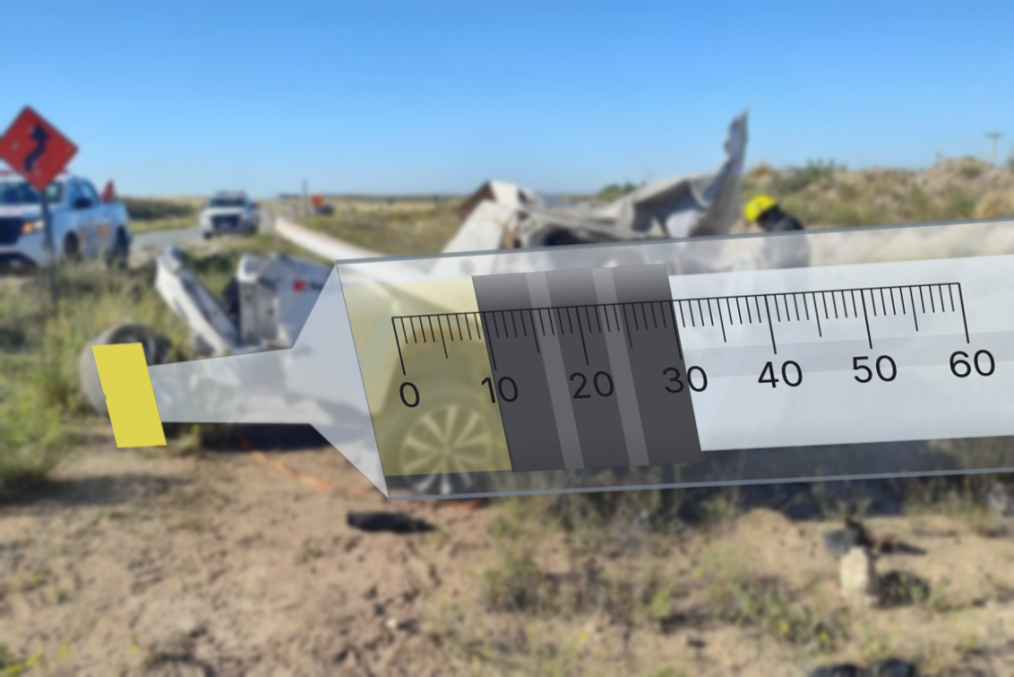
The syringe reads 9.5 mL
